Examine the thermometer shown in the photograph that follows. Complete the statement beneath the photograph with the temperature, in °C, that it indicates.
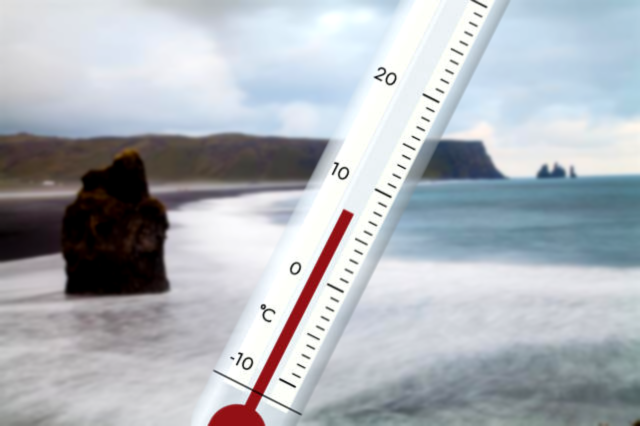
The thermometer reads 7 °C
